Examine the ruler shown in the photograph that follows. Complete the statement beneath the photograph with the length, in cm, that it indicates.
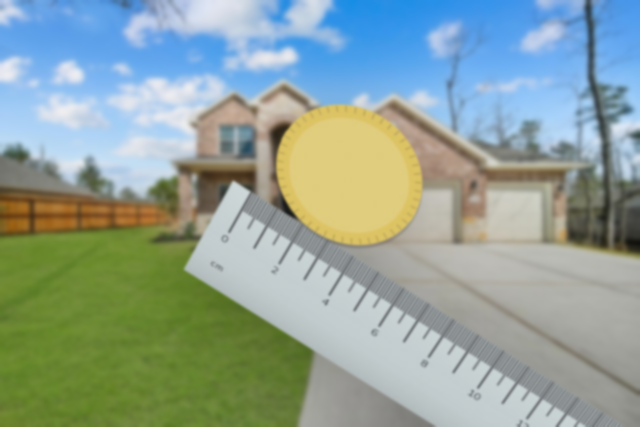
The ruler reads 5 cm
